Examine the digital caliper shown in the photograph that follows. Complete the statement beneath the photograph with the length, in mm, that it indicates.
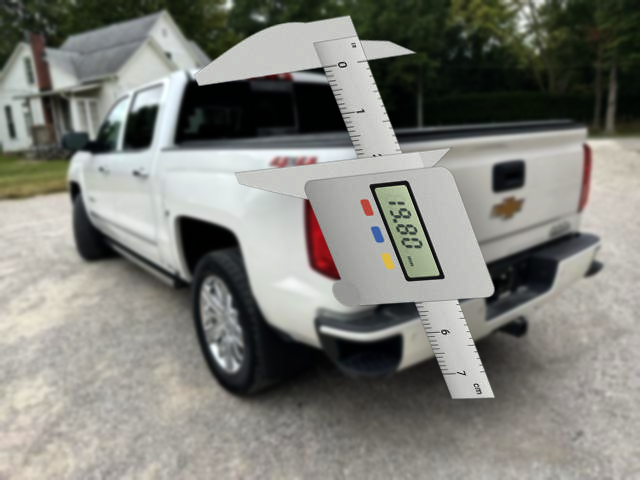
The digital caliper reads 19.80 mm
